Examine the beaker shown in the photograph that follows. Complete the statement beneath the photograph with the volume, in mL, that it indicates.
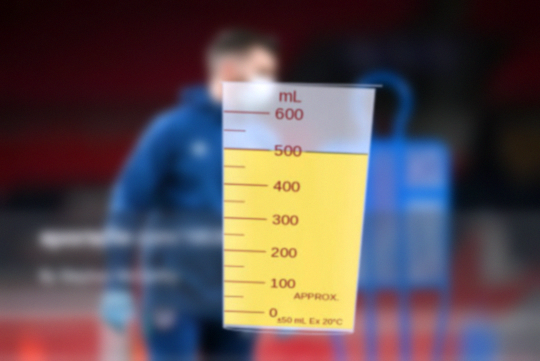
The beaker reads 500 mL
